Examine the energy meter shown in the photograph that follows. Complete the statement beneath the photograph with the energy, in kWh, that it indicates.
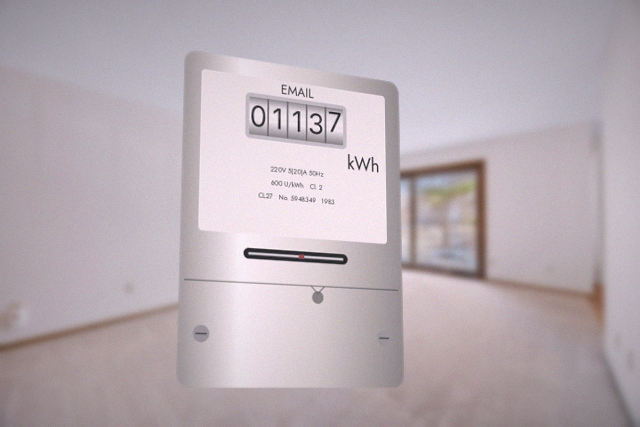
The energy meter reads 1137 kWh
